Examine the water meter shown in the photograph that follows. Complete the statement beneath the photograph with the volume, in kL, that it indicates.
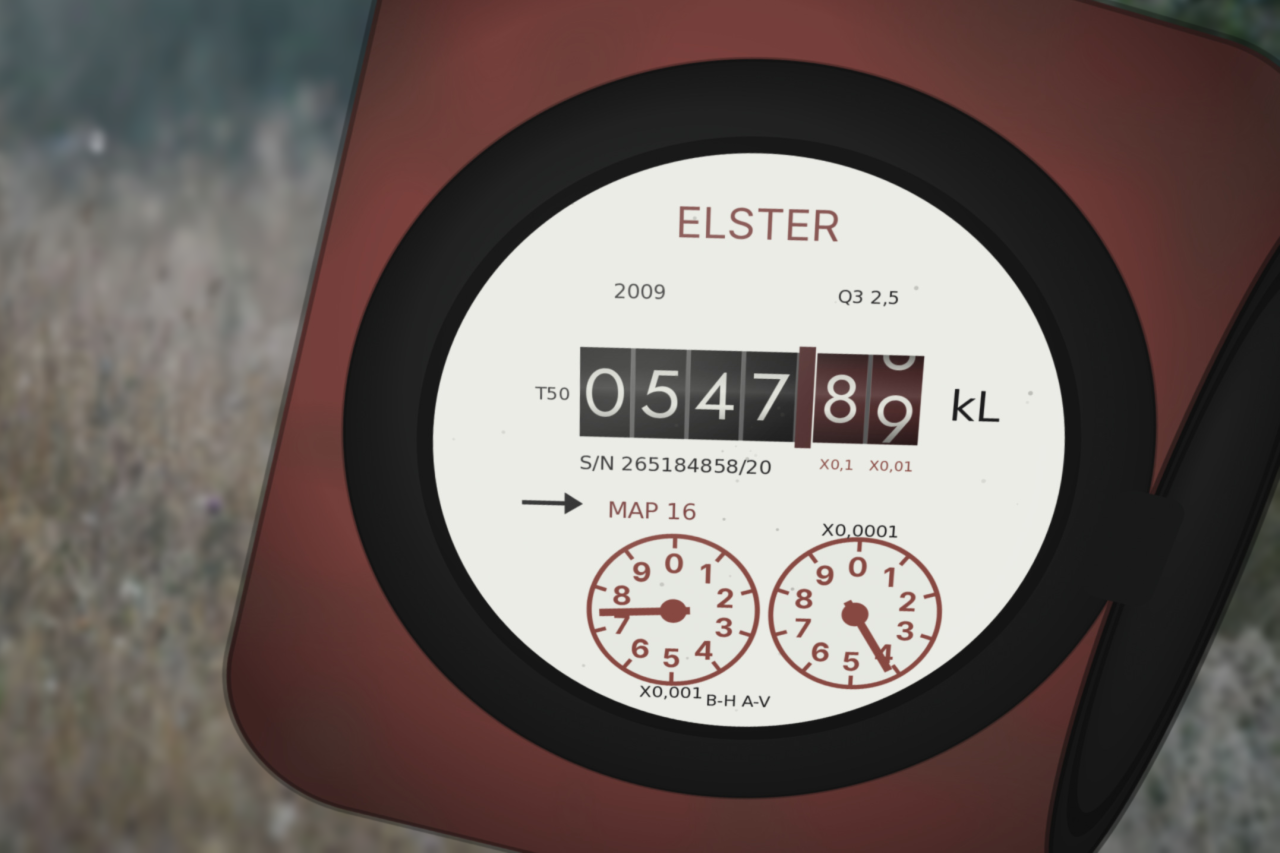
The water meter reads 547.8874 kL
